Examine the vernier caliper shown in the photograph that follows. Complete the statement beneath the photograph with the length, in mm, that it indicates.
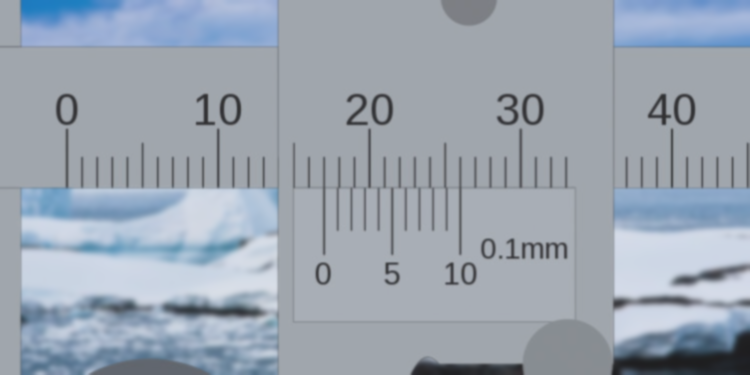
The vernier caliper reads 17.0 mm
